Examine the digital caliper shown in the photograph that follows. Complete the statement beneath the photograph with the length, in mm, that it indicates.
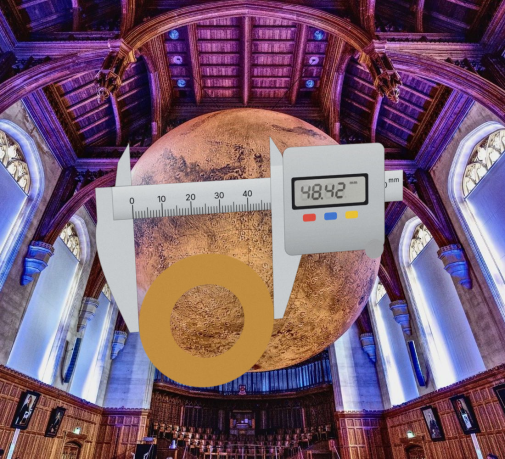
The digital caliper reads 48.42 mm
